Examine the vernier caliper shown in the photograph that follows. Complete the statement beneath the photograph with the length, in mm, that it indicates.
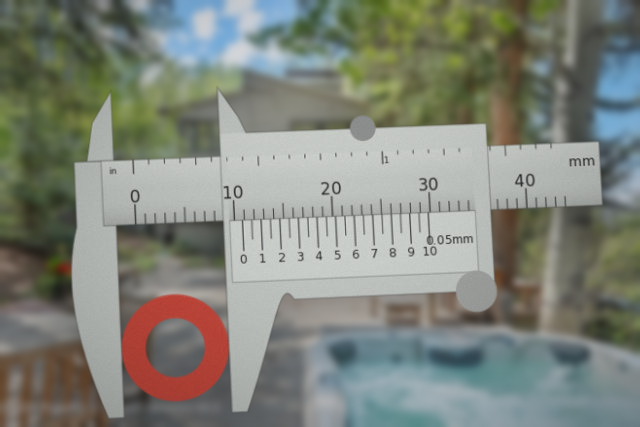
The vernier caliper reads 10.8 mm
